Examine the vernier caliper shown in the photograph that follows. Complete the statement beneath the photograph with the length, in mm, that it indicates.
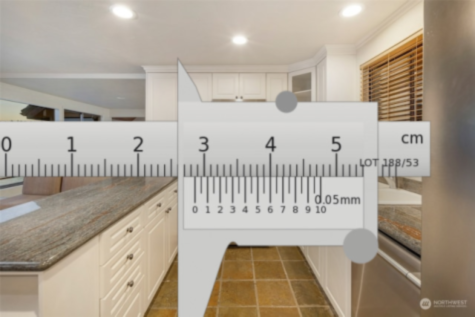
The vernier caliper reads 28.6 mm
